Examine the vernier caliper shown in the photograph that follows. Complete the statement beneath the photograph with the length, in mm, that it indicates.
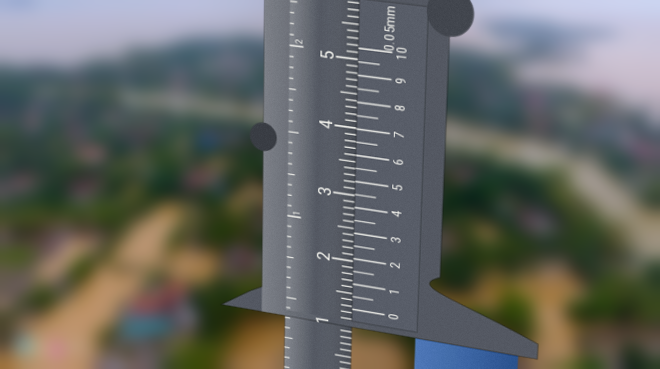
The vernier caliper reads 12.6 mm
